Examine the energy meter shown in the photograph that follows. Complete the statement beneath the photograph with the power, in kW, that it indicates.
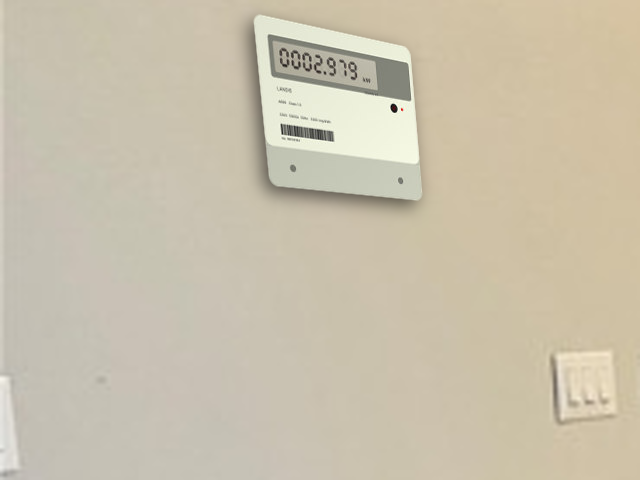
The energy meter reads 2.979 kW
